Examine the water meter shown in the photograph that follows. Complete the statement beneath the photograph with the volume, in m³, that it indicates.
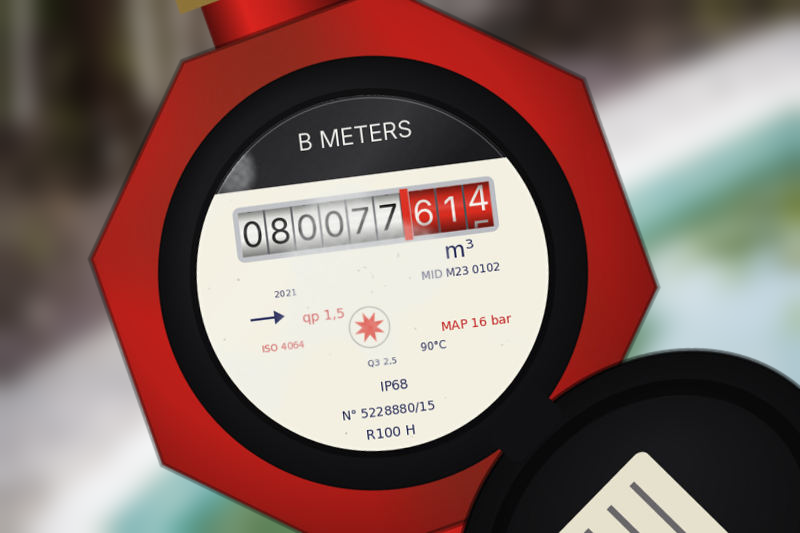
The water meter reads 80077.614 m³
